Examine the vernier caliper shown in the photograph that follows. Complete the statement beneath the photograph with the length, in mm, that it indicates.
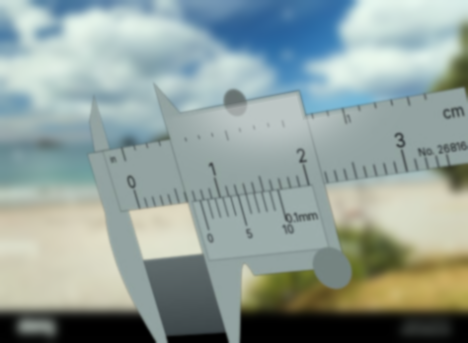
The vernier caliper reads 7.6 mm
